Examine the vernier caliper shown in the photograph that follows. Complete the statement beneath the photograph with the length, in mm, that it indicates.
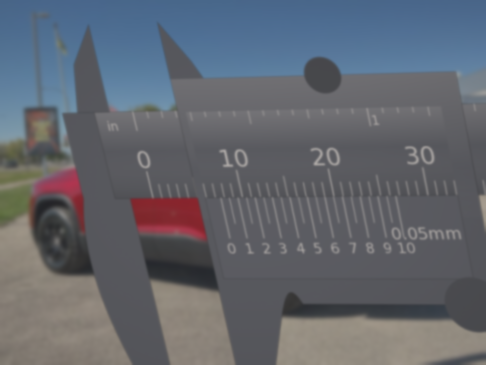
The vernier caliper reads 7.6 mm
